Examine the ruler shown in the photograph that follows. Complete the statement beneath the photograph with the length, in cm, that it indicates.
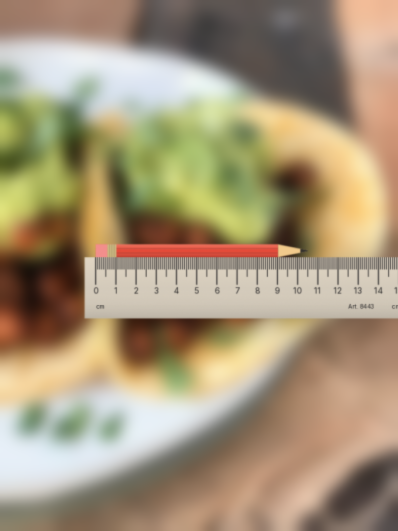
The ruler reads 10.5 cm
